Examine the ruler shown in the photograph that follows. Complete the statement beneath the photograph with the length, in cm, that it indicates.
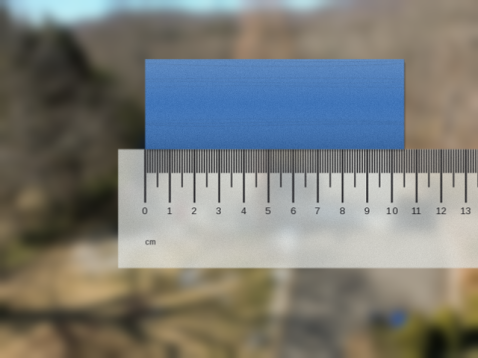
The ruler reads 10.5 cm
